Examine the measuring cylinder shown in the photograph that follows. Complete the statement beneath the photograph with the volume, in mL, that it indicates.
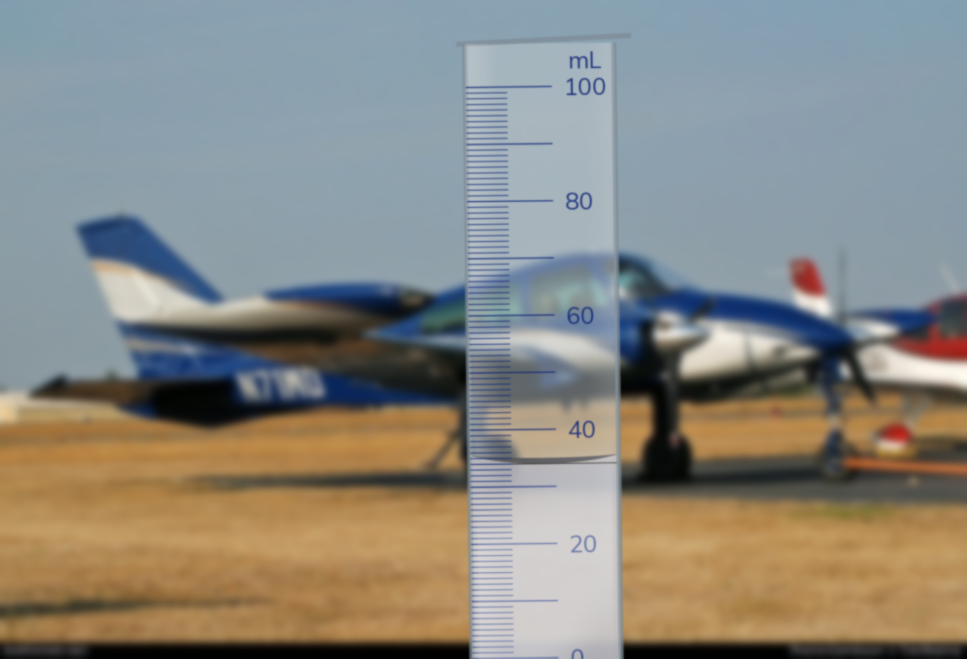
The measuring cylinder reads 34 mL
